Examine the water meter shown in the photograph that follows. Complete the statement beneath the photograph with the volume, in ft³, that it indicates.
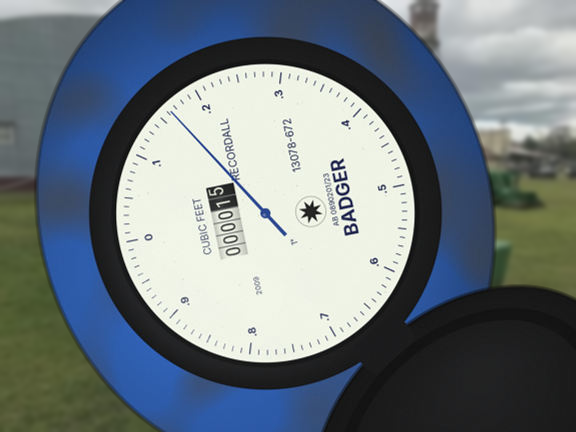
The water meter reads 15.16 ft³
